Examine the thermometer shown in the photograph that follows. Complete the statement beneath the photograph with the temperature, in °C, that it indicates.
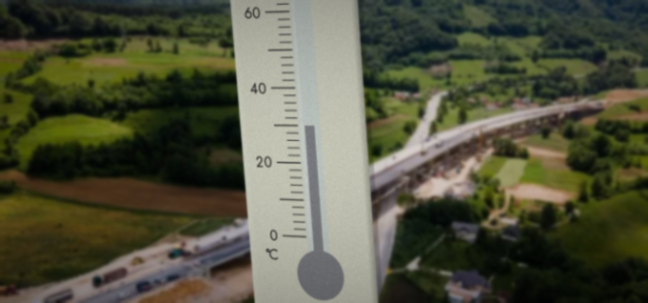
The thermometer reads 30 °C
